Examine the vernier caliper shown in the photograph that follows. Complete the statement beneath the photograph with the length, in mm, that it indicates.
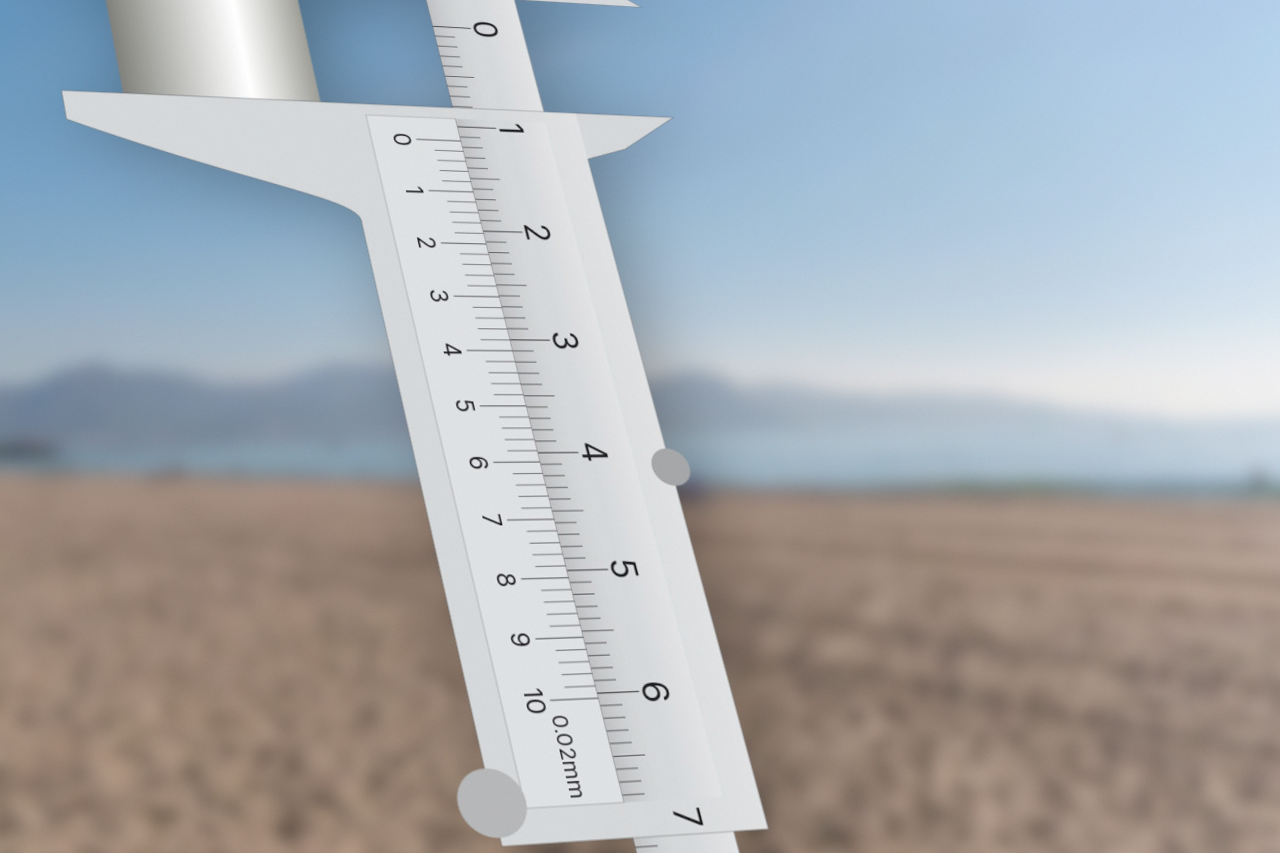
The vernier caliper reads 11.4 mm
